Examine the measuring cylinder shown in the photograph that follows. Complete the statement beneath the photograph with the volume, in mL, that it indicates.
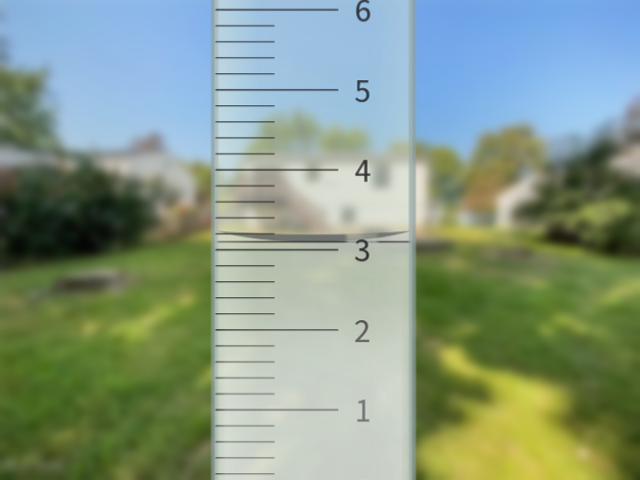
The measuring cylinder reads 3.1 mL
